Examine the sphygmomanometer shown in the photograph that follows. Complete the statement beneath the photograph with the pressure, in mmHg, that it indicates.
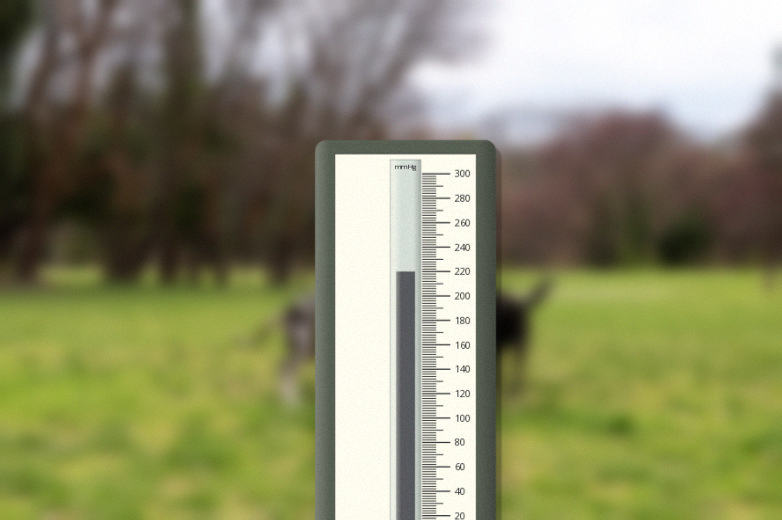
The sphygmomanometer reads 220 mmHg
